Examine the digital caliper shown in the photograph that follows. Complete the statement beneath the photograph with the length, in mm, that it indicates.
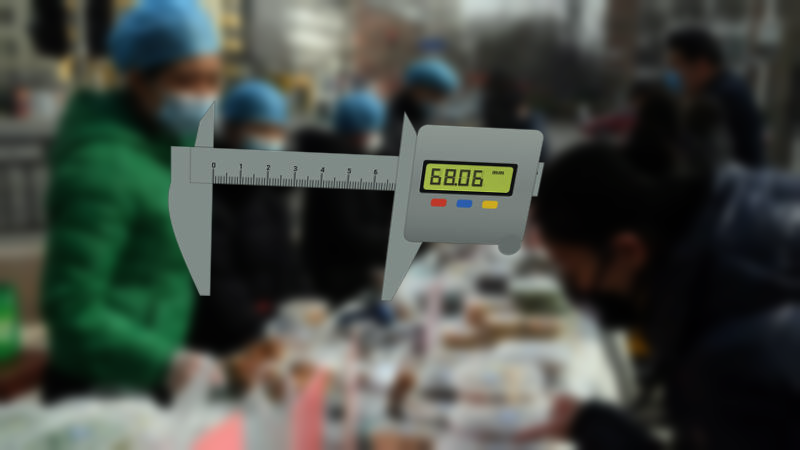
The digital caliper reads 68.06 mm
